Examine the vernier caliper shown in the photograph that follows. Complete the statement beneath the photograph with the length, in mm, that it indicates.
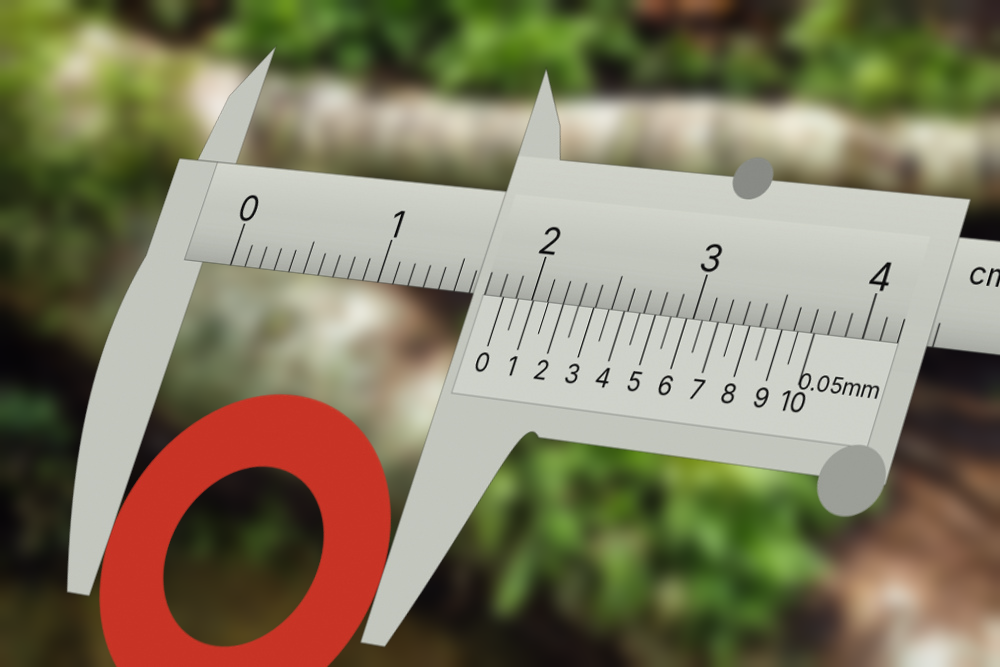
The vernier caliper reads 18.2 mm
